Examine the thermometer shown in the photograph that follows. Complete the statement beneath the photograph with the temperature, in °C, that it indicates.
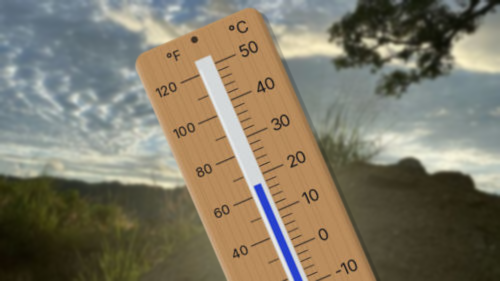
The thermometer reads 18 °C
